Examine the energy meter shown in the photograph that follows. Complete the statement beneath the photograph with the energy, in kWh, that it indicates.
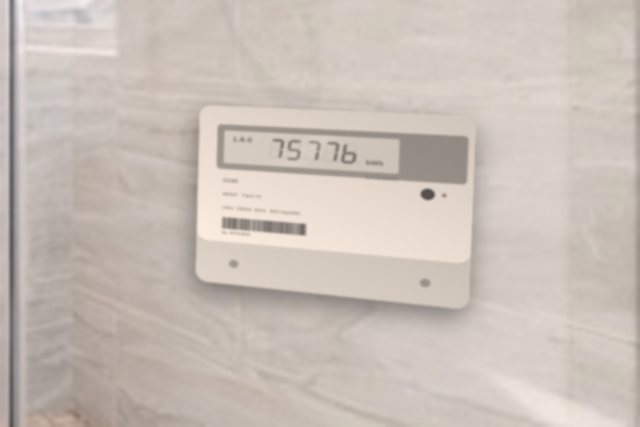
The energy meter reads 75776 kWh
